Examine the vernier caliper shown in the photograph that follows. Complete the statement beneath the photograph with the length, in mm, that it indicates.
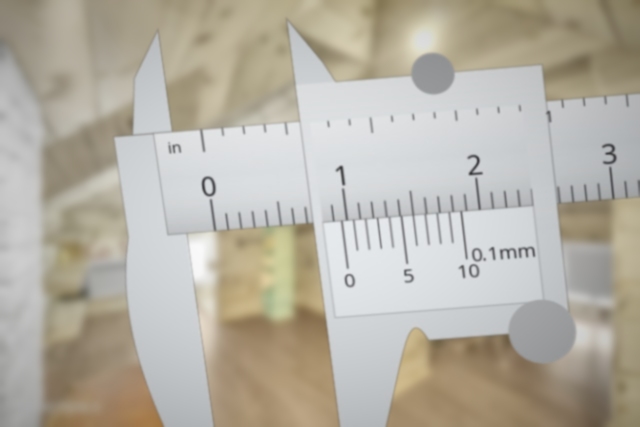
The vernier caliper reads 9.6 mm
